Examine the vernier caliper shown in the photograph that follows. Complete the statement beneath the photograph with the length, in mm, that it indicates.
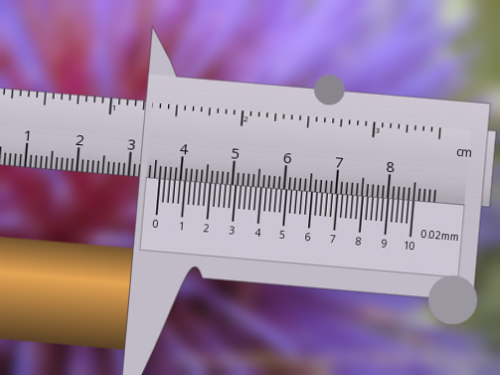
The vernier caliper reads 36.0 mm
